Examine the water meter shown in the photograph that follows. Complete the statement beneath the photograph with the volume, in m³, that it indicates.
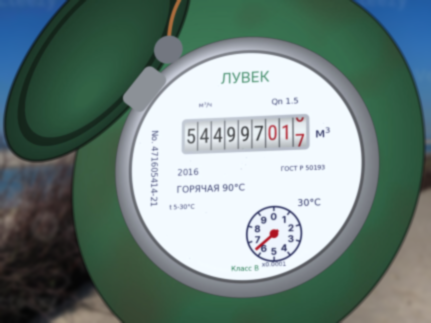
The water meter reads 544997.0166 m³
